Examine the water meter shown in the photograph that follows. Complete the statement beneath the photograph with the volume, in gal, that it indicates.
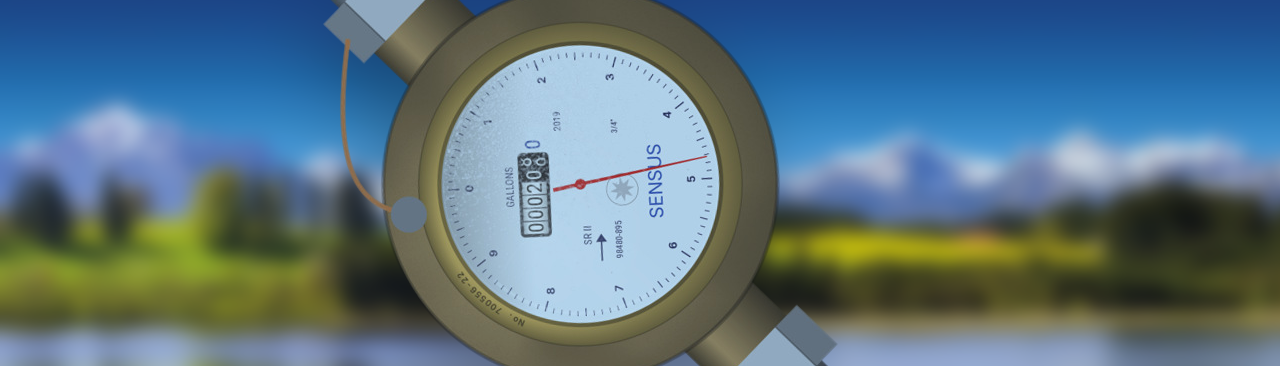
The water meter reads 2084.7 gal
